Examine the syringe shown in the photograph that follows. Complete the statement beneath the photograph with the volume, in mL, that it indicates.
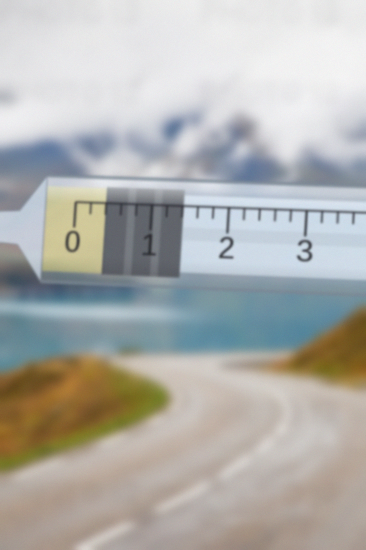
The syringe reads 0.4 mL
